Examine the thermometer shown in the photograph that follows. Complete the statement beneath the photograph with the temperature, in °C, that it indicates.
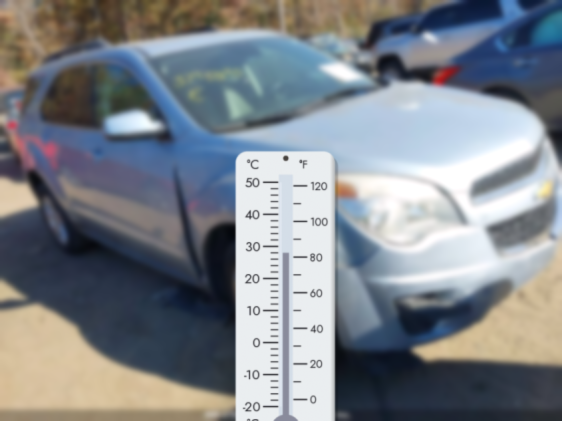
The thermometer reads 28 °C
